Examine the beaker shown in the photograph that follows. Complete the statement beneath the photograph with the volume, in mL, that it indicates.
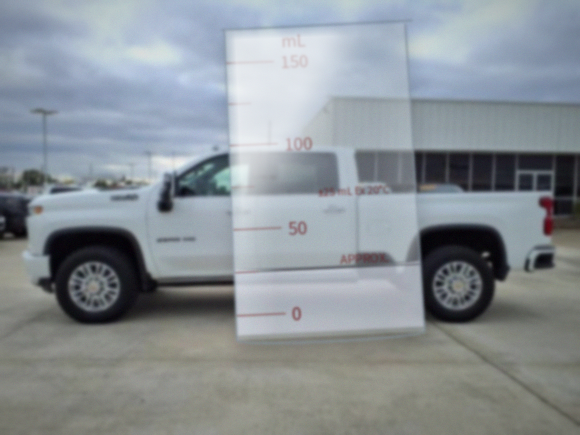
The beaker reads 25 mL
